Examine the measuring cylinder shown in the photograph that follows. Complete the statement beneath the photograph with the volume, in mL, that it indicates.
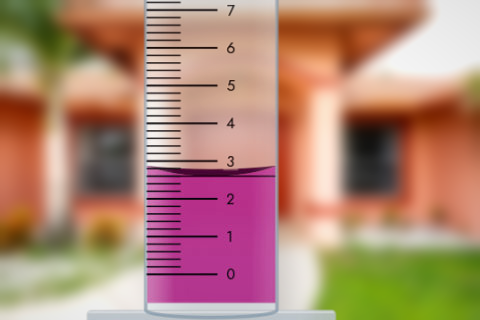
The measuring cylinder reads 2.6 mL
